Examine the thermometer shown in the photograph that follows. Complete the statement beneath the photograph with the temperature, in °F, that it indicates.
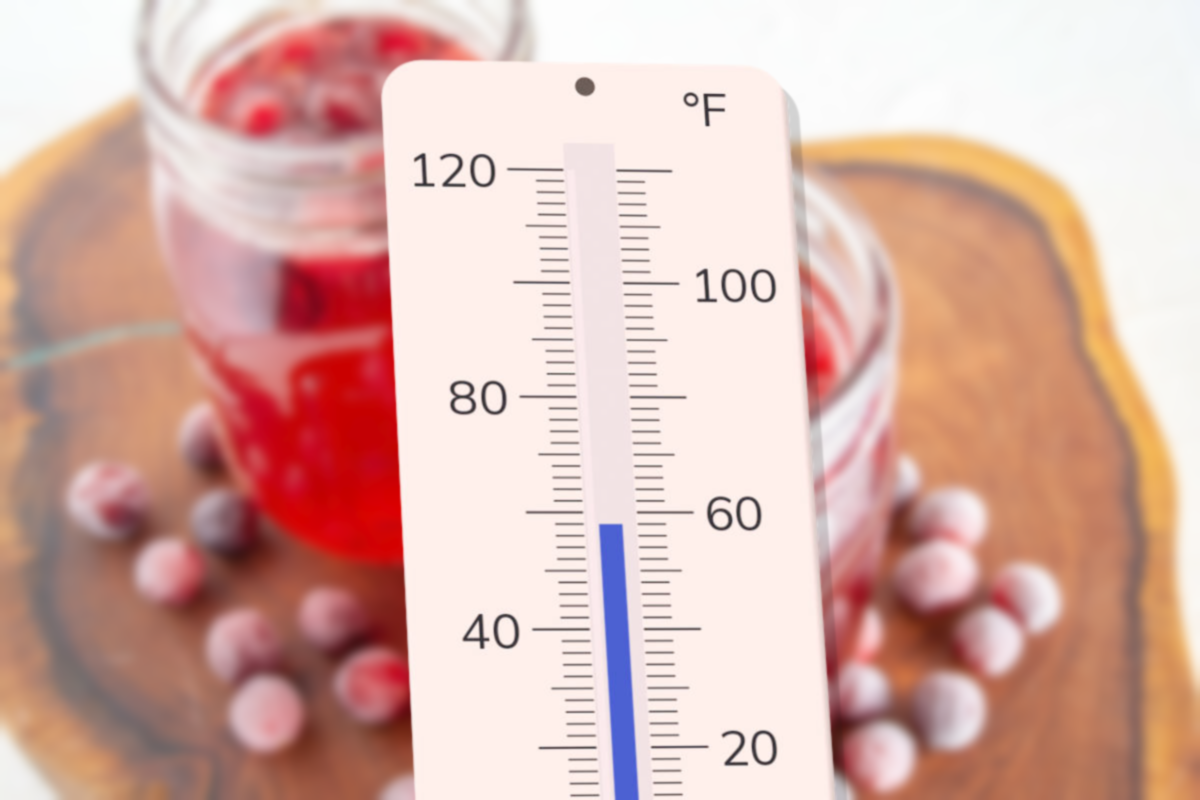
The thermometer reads 58 °F
